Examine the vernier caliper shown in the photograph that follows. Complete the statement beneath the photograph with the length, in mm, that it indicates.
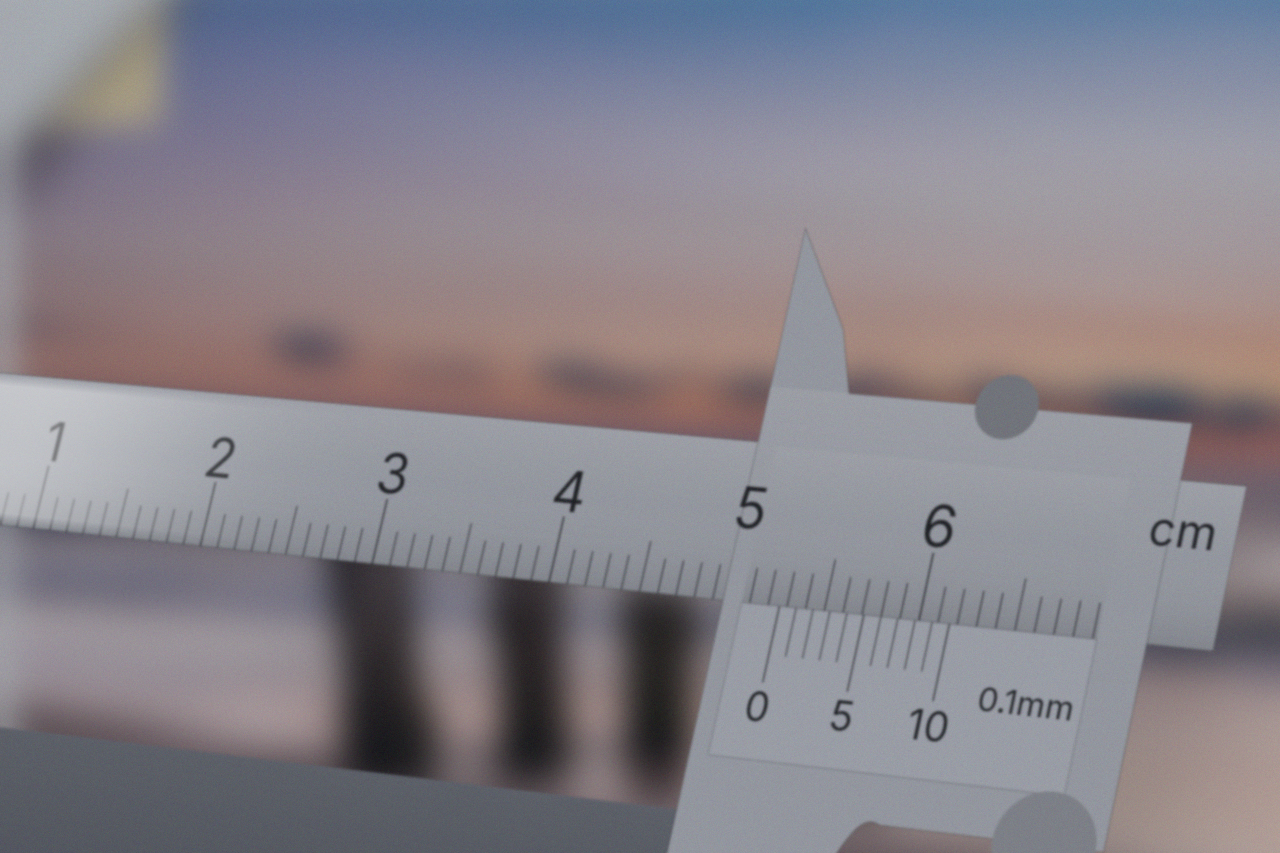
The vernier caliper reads 52.6 mm
